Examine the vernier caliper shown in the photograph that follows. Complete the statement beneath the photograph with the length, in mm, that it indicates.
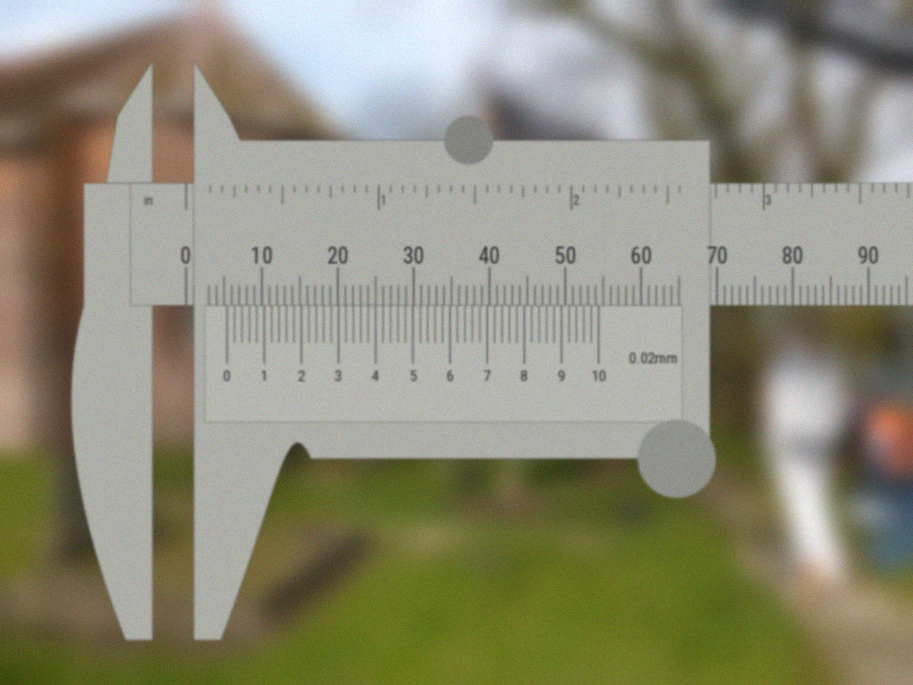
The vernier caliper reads 5.4 mm
